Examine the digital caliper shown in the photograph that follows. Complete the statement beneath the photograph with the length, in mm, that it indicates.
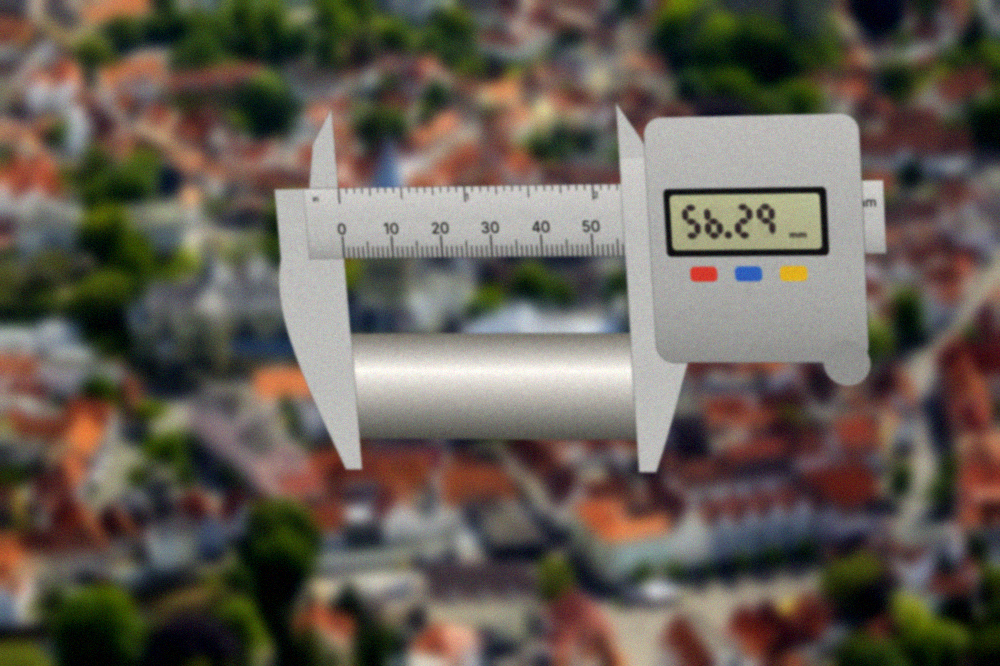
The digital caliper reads 56.29 mm
